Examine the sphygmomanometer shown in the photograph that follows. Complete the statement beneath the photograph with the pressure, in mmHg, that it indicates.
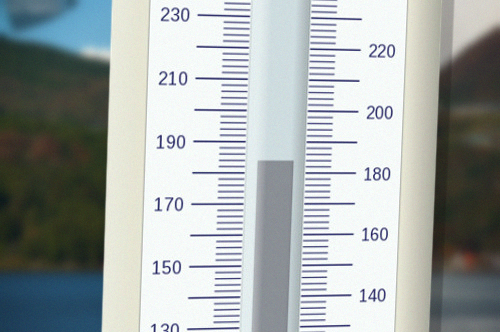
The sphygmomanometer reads 184 mmHg
